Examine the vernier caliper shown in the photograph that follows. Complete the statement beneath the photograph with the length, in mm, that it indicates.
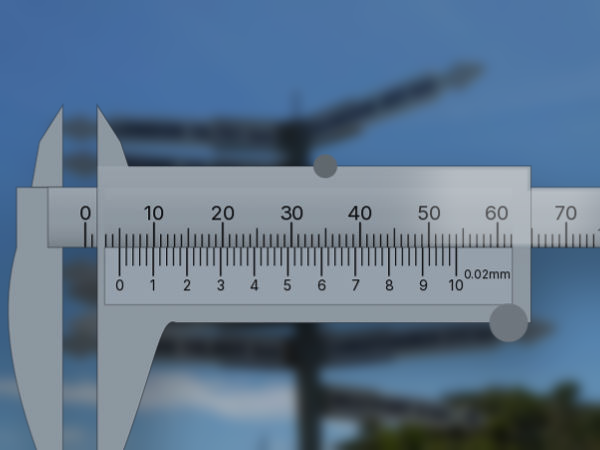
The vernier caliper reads 5.0 mm
